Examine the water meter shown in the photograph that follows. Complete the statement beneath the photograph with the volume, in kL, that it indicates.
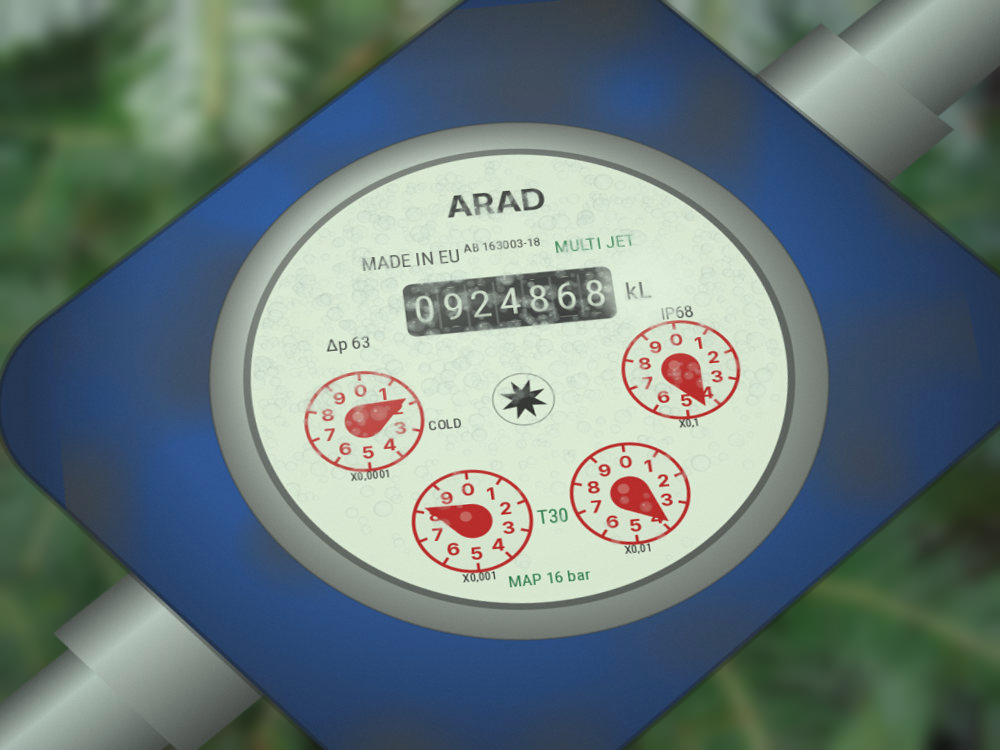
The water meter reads 924868.4381 kL
